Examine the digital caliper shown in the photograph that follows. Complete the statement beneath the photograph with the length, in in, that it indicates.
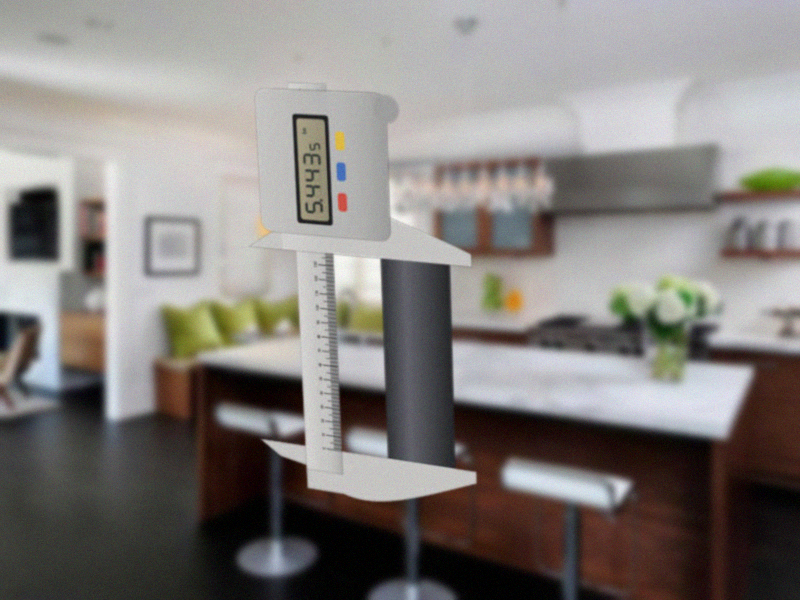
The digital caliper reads 5.4435 in
